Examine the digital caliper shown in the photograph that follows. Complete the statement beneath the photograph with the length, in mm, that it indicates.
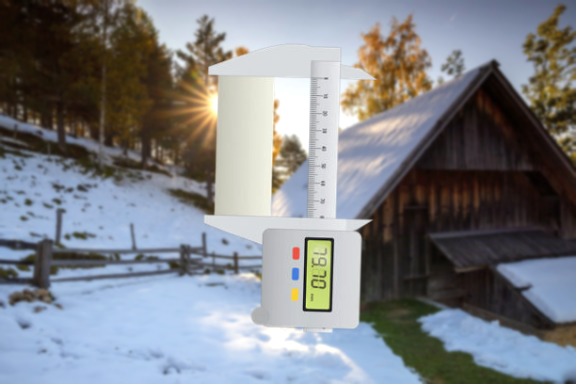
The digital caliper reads 79.70 mm
